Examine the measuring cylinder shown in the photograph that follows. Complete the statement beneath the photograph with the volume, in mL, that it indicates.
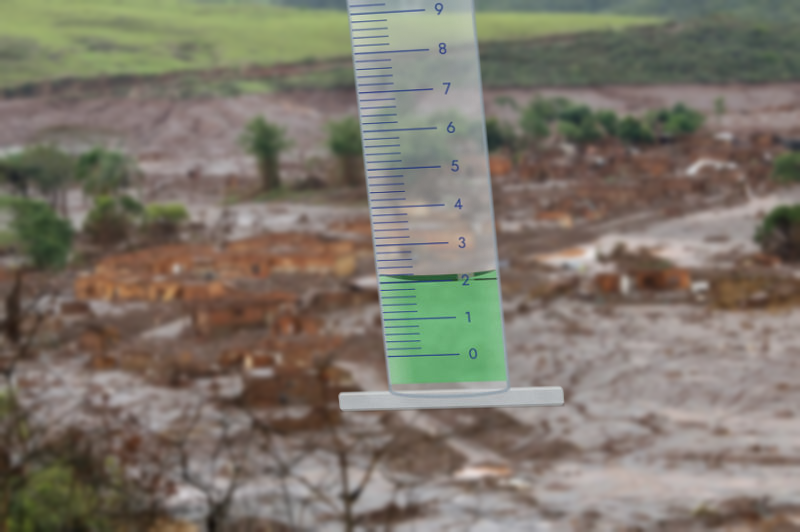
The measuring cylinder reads 2 mL
